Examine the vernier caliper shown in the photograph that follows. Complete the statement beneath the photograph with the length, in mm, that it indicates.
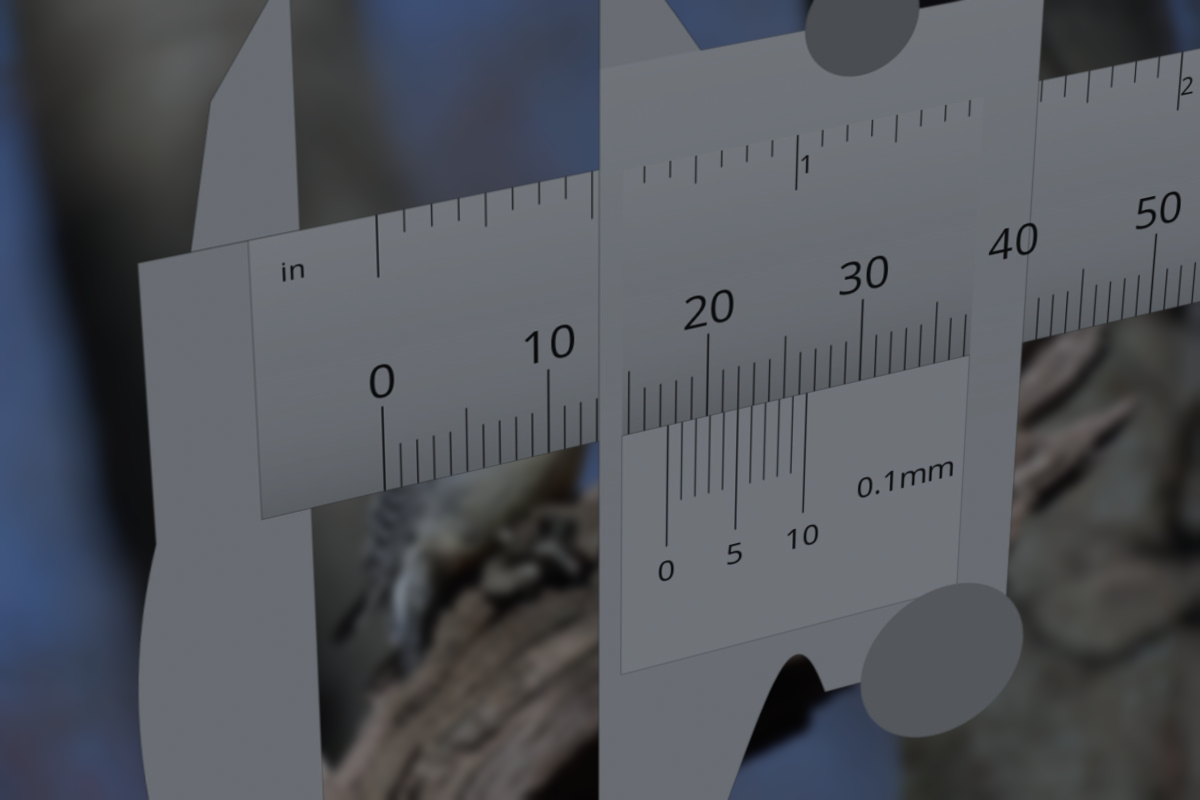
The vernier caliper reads 17.5 mm
